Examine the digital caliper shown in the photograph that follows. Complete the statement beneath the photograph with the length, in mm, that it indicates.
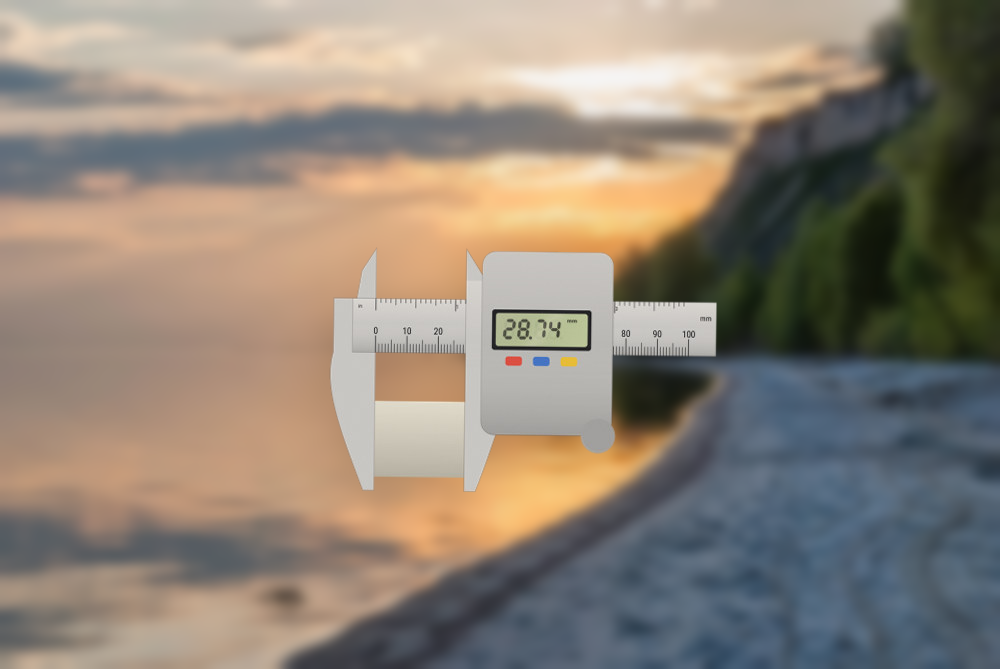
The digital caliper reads 28.74 mm
